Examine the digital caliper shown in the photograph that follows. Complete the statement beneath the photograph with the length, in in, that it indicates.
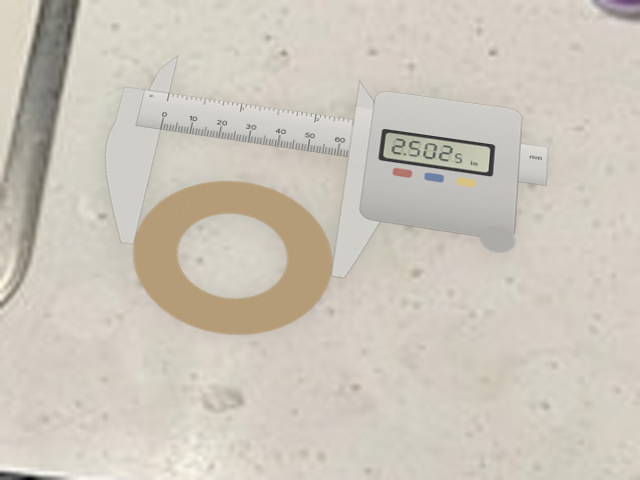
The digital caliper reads 2.5025 in
